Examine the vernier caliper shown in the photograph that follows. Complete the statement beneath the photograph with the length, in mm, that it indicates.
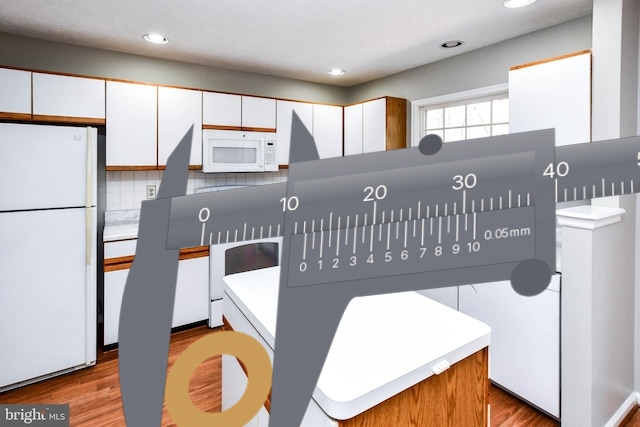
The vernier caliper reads 12.2 mm
